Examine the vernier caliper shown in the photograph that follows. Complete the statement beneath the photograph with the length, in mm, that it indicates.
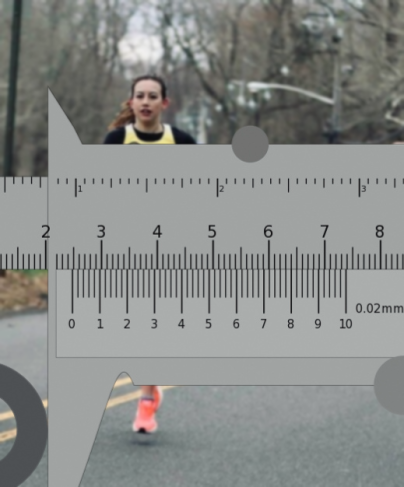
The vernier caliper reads 24.8 mm
